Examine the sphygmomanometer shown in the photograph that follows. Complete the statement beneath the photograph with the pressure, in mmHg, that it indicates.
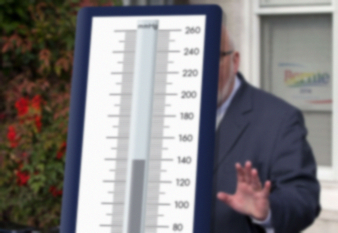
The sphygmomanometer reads 140 mmHg
